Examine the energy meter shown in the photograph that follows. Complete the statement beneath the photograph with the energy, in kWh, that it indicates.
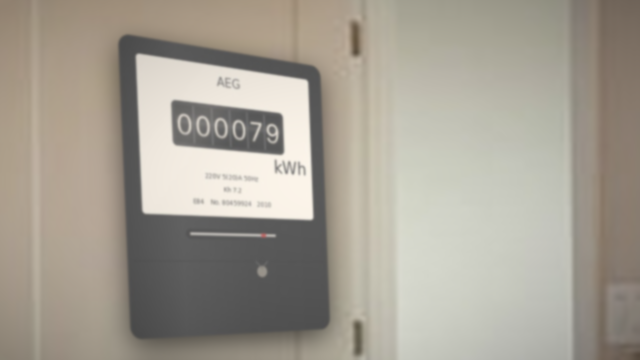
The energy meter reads 79 kWh
